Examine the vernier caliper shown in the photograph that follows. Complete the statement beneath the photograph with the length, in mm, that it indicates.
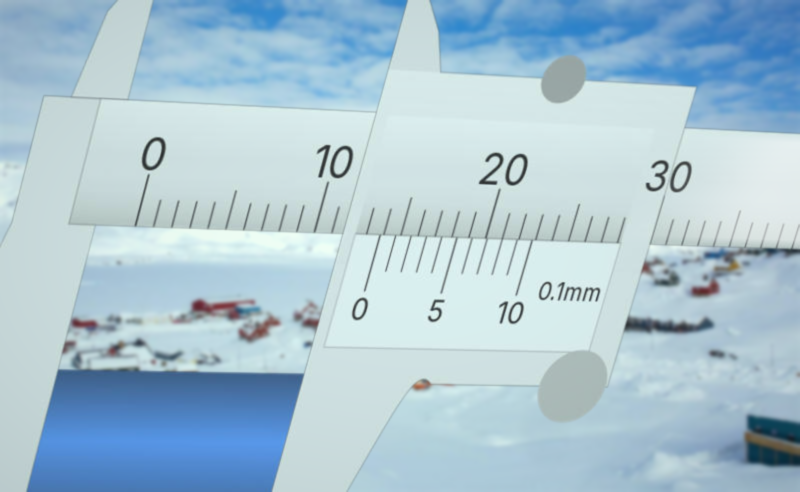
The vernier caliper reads 13.8 mm
